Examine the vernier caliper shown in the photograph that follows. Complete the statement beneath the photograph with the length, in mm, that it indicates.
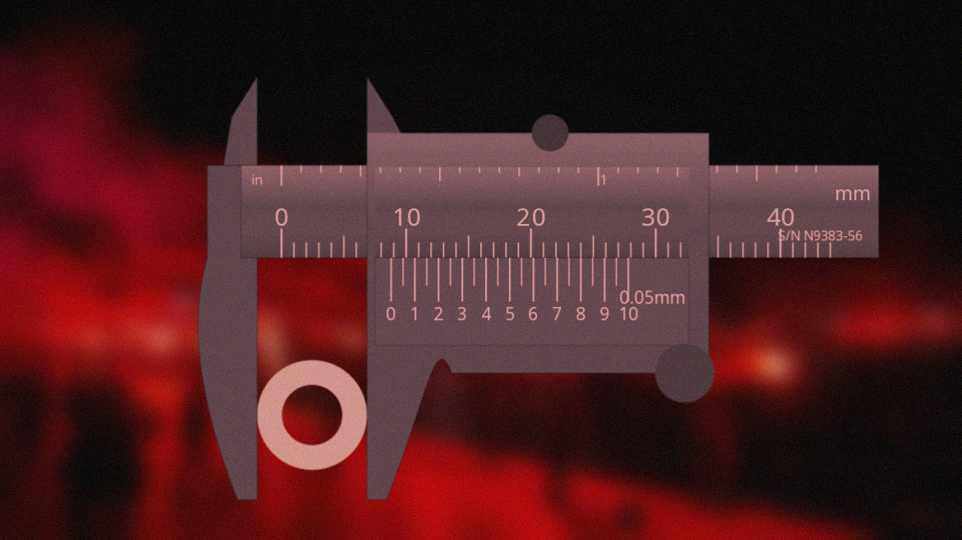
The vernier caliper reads 8.8 mm
